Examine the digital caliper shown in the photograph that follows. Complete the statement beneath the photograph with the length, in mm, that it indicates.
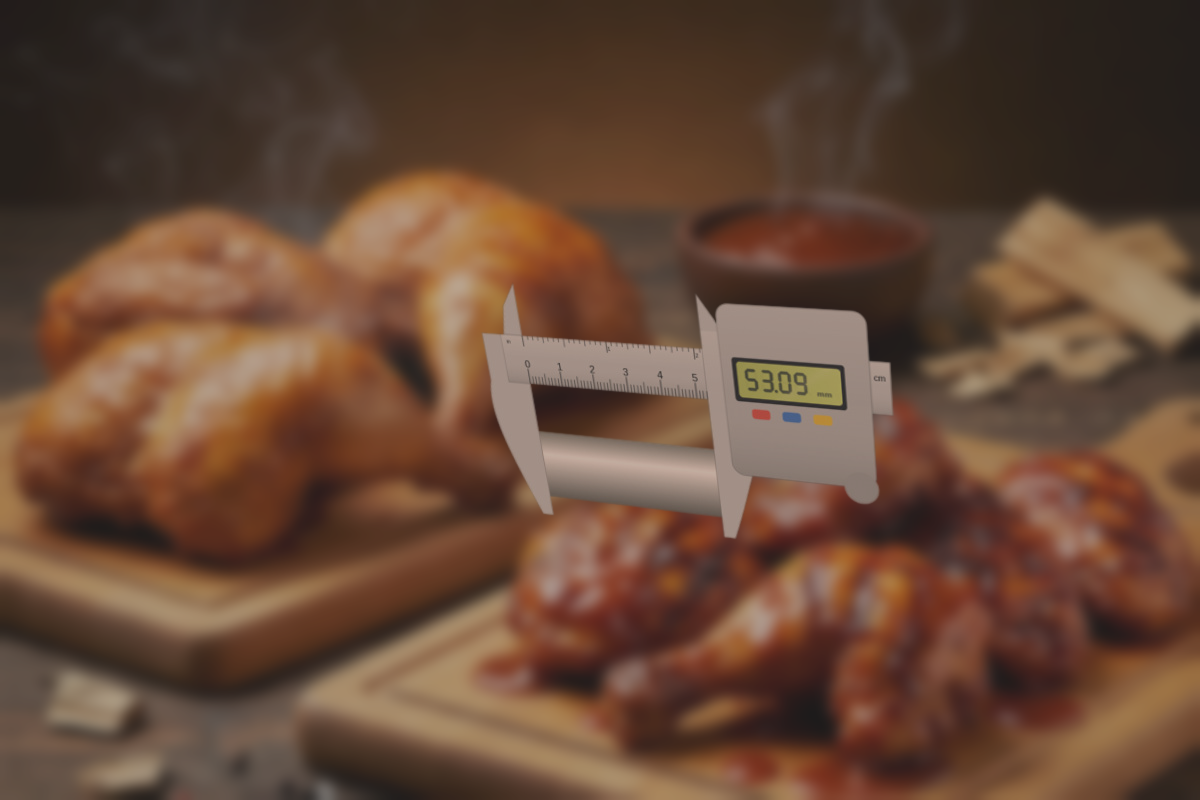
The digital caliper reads 53.09 mm
